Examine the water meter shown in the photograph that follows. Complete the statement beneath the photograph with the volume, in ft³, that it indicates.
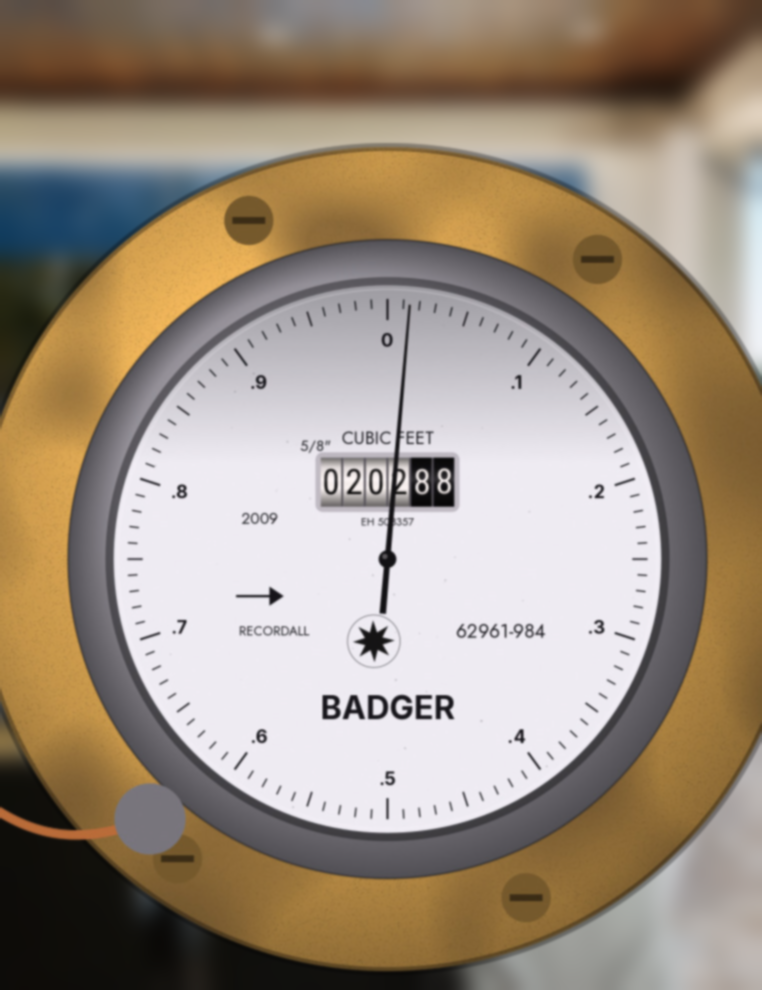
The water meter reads 20288.01 ft³
